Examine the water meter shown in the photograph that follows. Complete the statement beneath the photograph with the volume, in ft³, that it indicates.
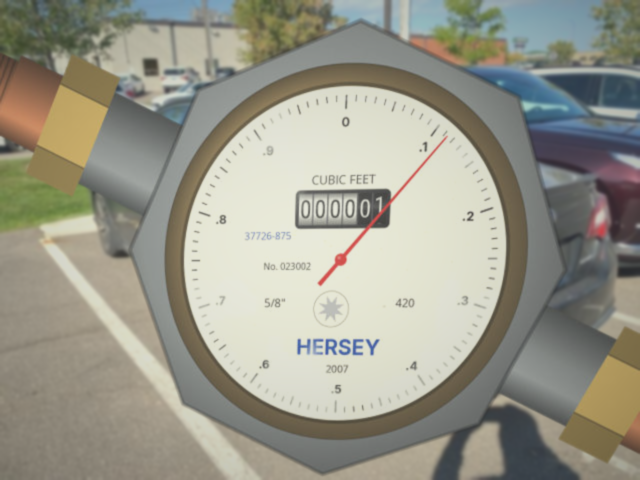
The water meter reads 1.11 ft³
